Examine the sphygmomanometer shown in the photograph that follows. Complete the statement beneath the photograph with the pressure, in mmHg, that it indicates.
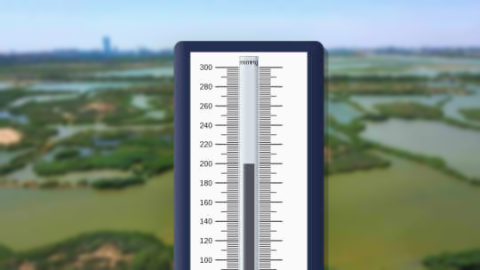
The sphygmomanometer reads 200 mmHg
